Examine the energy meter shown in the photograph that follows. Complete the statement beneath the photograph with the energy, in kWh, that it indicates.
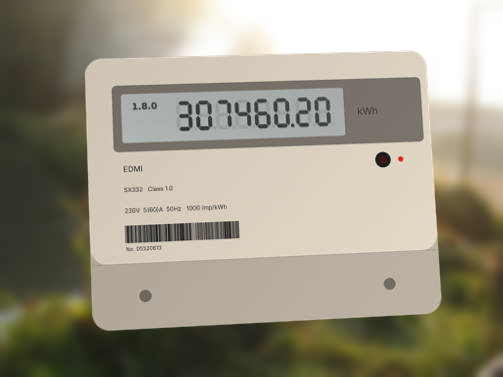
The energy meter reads 307460.20 kWh
